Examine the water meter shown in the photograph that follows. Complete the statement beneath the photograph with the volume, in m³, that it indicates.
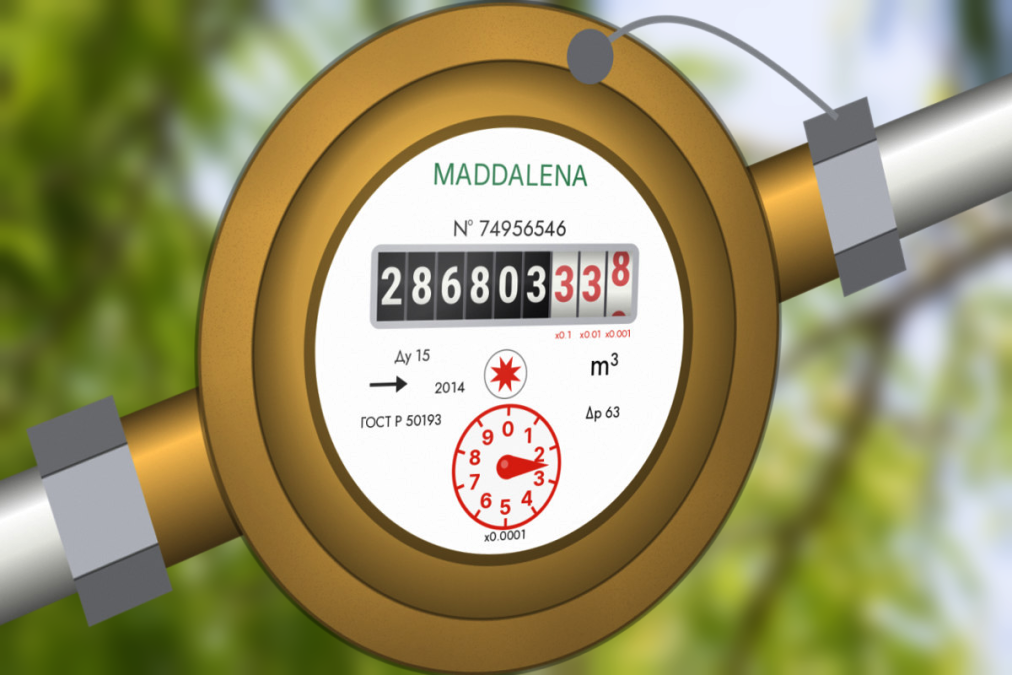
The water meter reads 286803.3382 m³
